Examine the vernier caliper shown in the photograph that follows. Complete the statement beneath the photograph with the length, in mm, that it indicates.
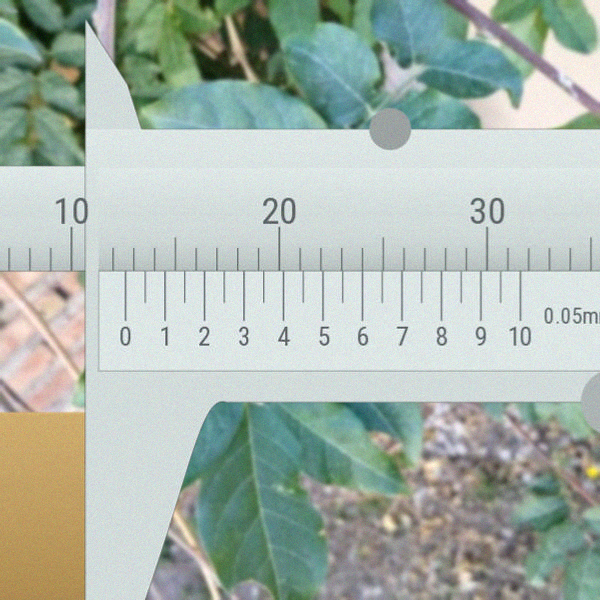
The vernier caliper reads 12.6 mm
